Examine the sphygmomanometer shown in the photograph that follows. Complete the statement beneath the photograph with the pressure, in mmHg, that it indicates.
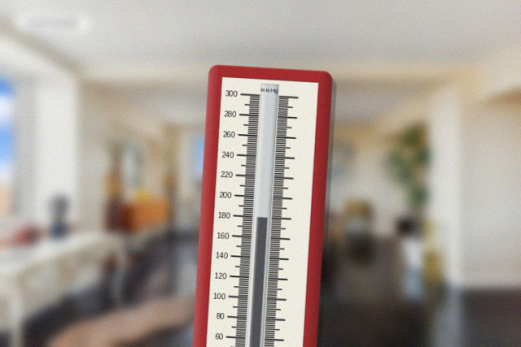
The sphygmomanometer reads 180 mmHg
